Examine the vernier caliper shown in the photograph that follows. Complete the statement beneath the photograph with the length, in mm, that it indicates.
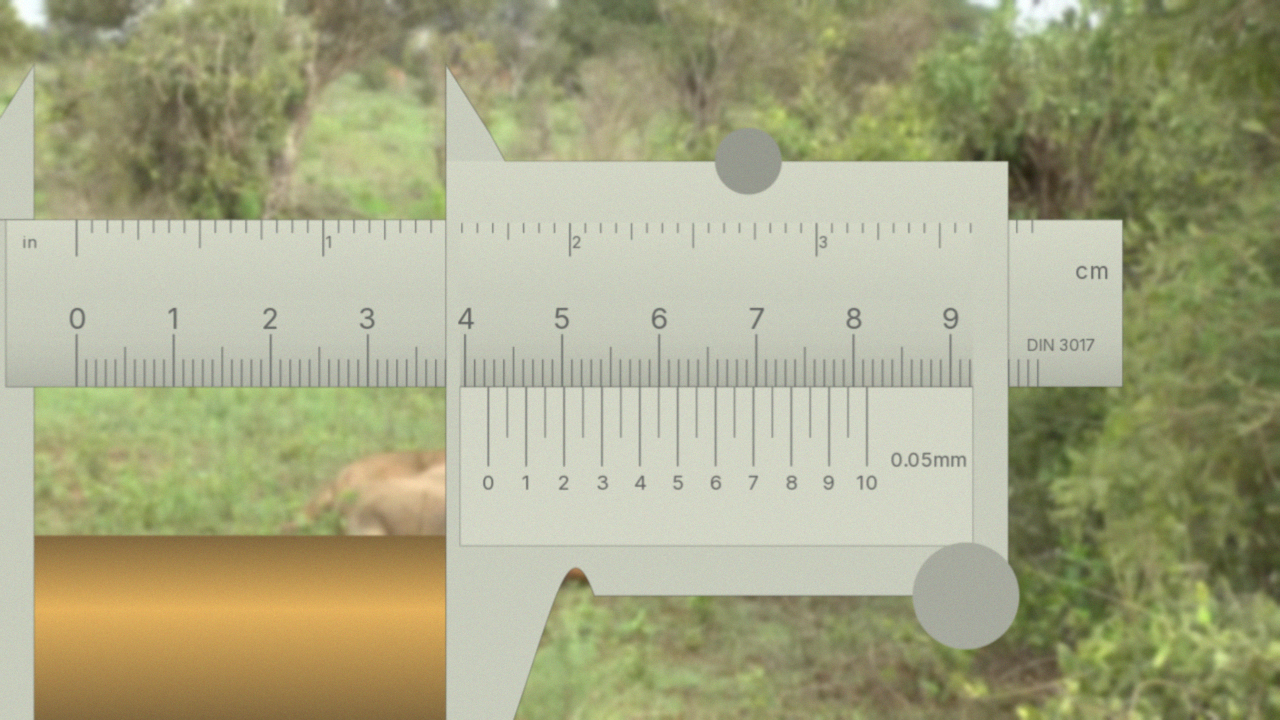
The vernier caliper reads 42.4 mm
